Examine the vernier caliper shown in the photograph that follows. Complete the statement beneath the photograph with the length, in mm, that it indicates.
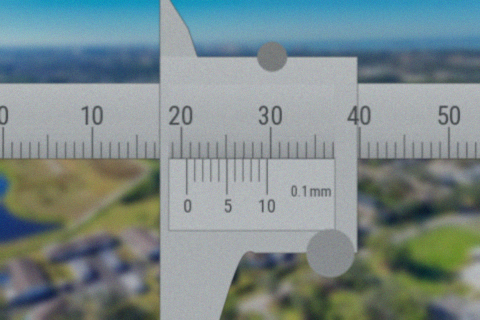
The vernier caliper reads 20.6 mm
